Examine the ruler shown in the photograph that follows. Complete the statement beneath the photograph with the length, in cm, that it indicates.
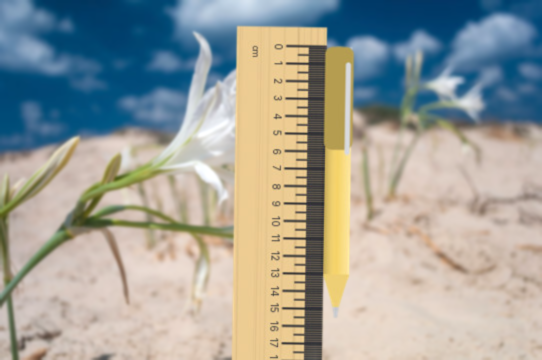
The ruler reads 15.5 cm
